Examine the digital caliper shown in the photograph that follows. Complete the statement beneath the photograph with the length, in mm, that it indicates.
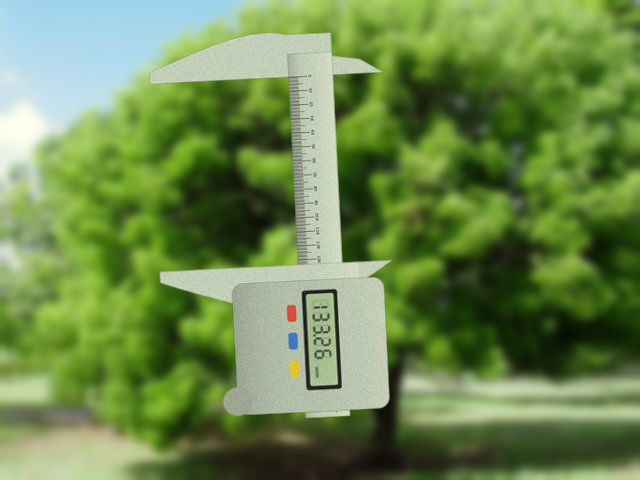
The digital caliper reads 133.26 mm
